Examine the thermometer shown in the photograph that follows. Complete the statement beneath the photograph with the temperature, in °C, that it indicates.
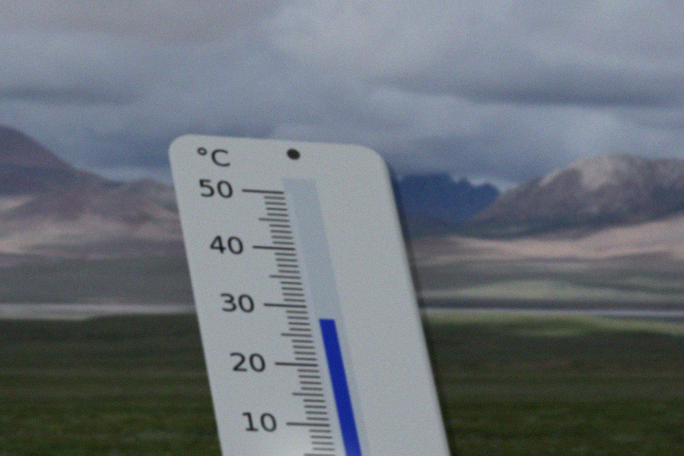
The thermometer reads 28 °C
